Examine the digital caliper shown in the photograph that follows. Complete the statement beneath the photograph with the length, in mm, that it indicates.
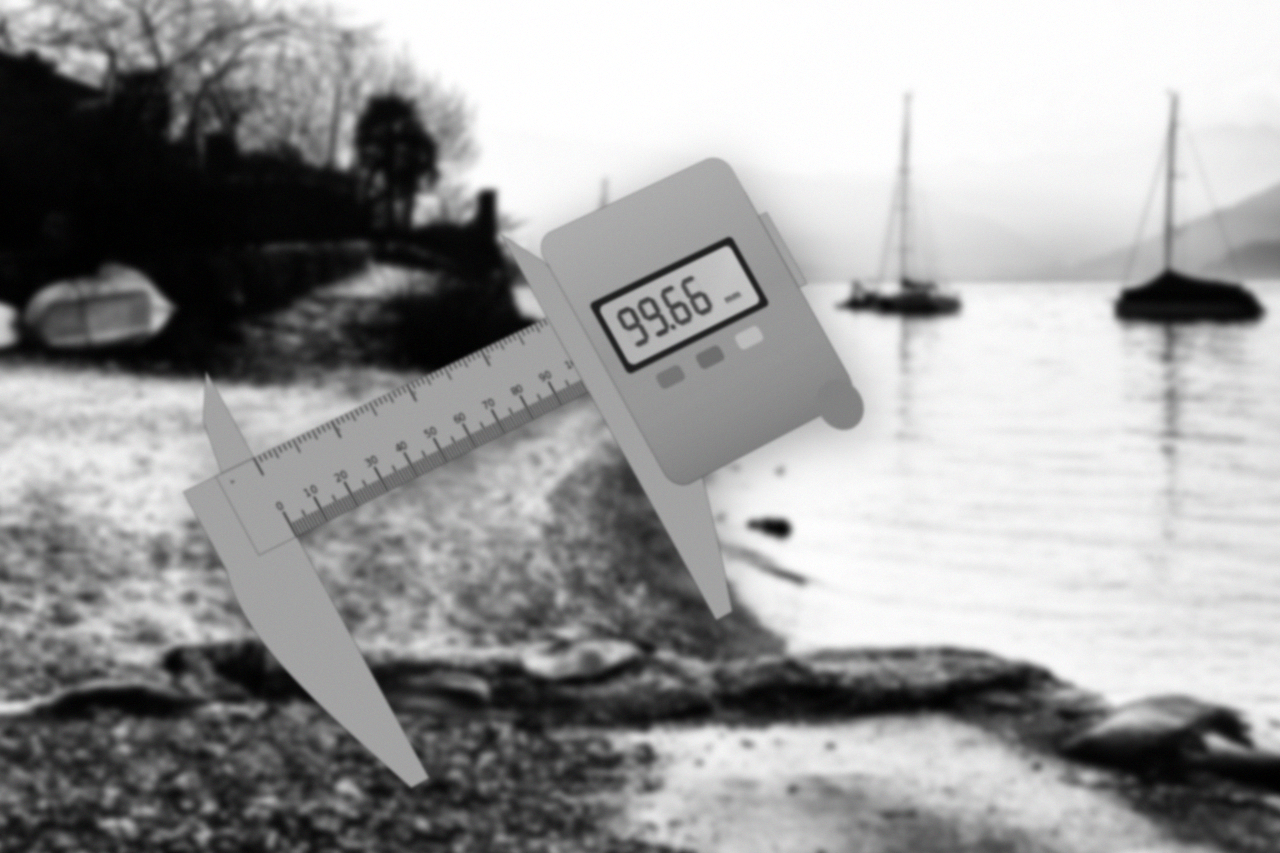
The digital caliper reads 99.66 mm
